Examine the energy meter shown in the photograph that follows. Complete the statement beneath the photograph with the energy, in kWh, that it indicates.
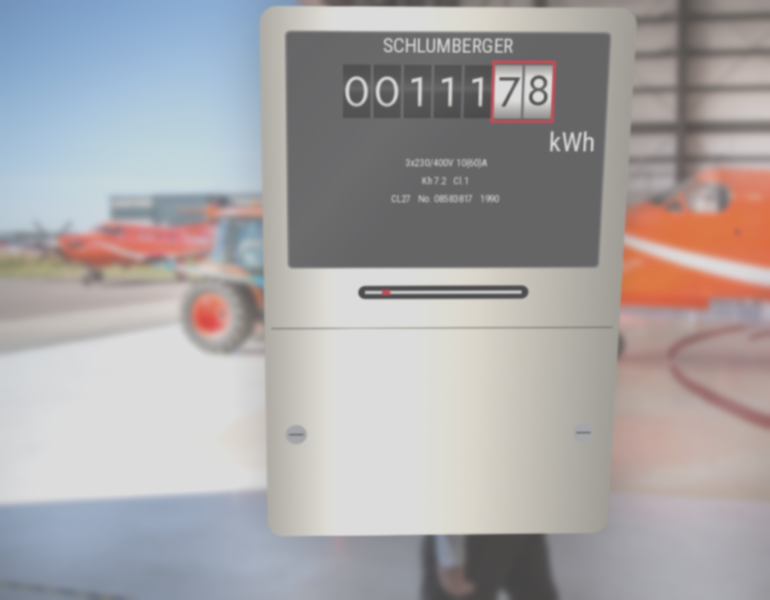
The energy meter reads 111.78 kWh
